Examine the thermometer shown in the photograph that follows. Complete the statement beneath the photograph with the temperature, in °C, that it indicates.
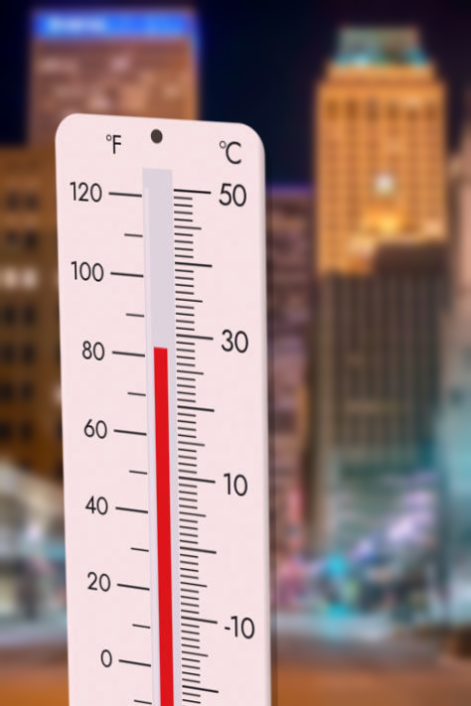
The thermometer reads 28 °C
